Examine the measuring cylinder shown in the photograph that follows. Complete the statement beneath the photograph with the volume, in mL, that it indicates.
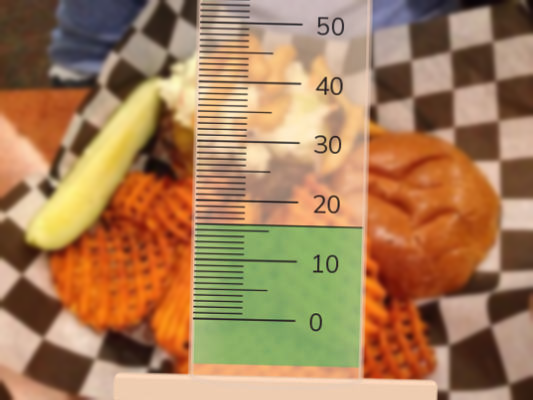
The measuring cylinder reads 16 mL
